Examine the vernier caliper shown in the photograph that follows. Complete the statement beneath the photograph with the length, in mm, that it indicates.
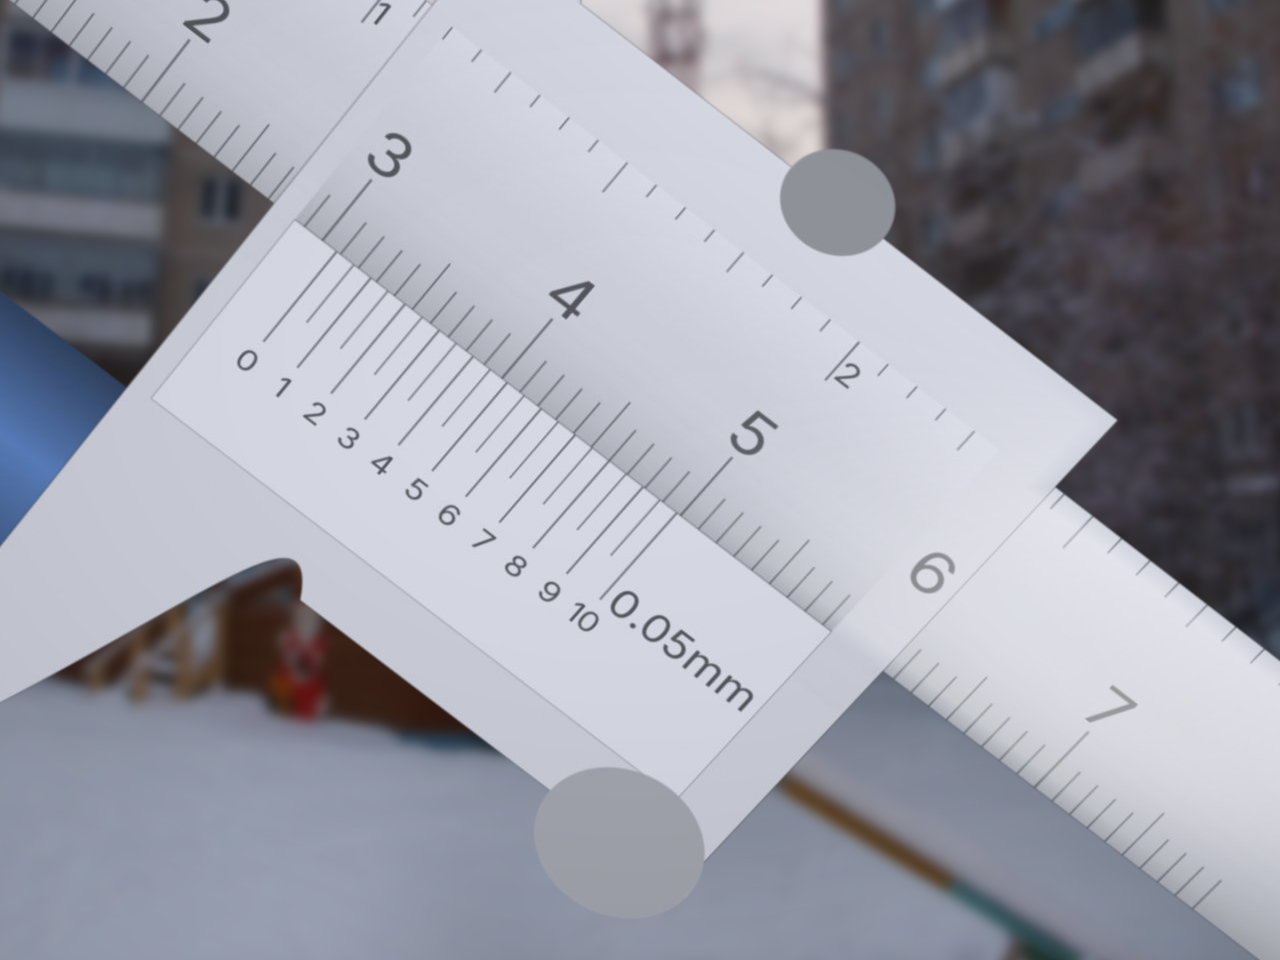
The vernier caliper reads 30.8 mm
